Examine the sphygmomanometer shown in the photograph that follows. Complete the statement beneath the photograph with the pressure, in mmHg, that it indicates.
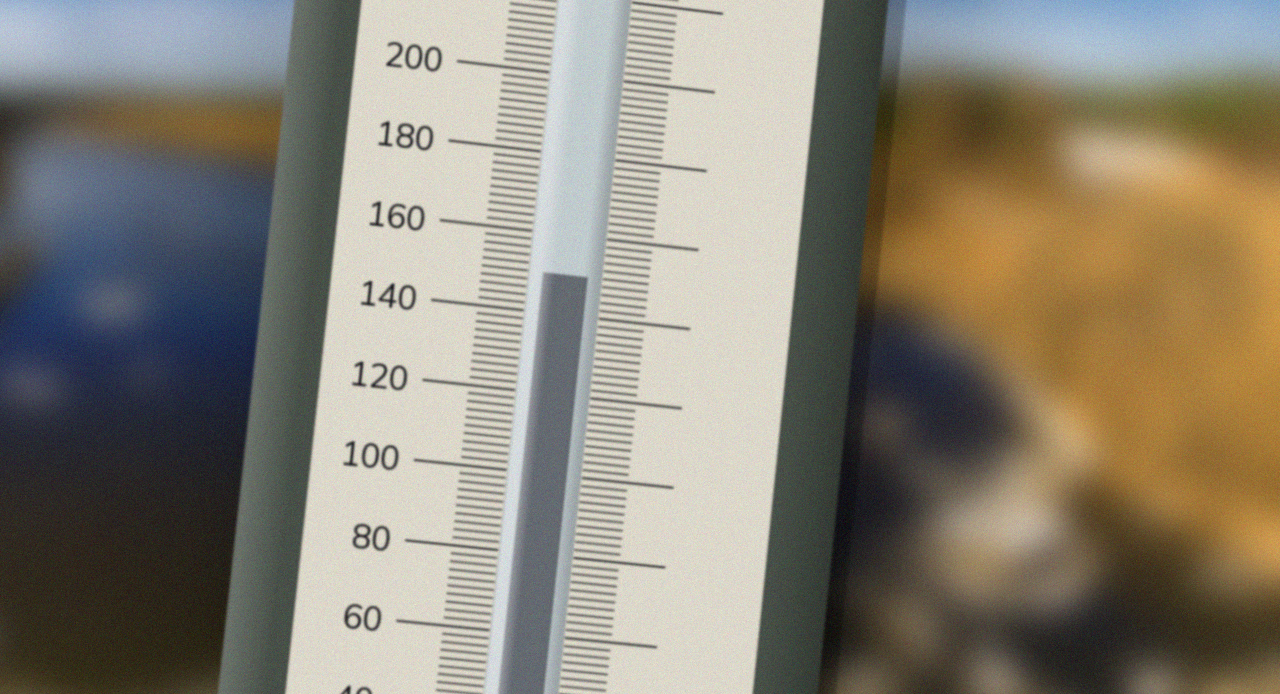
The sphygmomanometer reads 150 mmHg
